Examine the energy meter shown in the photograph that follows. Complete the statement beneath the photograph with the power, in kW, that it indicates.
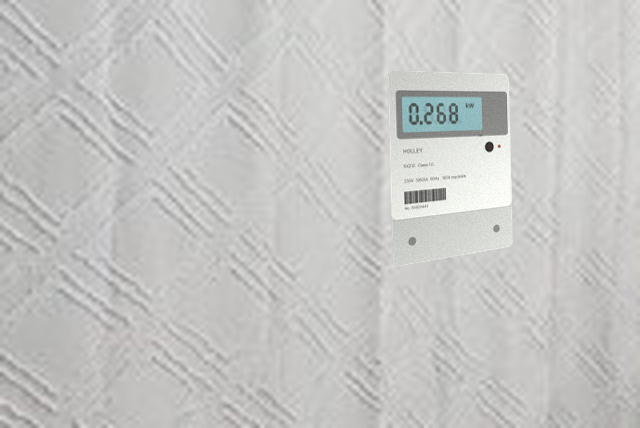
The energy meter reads 0.268 kW
